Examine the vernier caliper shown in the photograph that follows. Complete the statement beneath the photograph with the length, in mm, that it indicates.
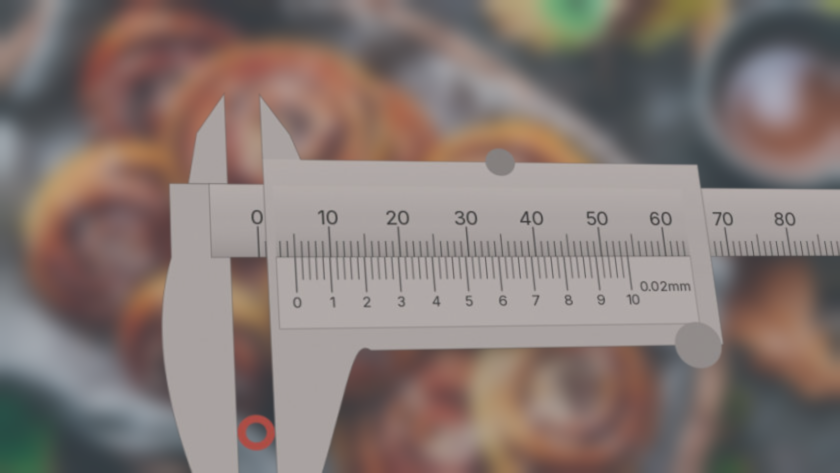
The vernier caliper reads 5.0 mm
